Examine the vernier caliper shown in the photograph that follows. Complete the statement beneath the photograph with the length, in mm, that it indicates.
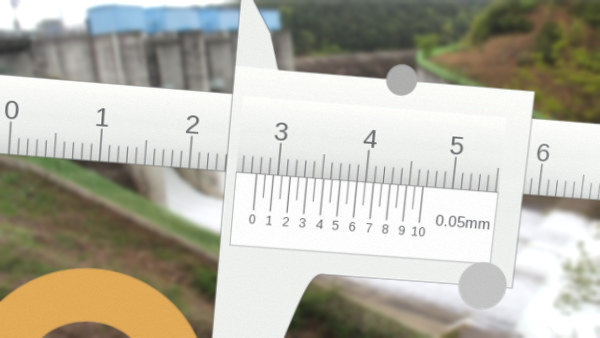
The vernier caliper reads 27.6 mm
